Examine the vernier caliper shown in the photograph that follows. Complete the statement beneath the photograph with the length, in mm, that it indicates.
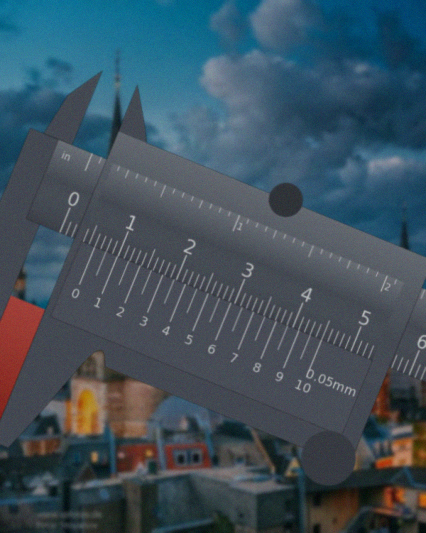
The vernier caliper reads 6.0 mm
